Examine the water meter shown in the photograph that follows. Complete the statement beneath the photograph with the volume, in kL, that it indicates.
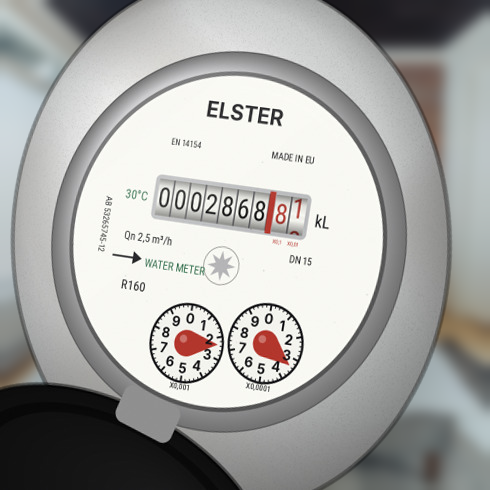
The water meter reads 2868.8123 kL
